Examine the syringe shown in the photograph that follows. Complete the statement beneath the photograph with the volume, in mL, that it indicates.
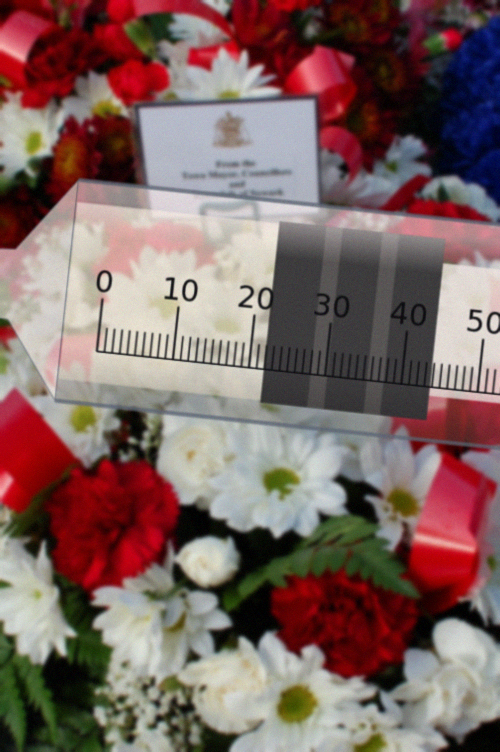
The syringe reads 22 mL
